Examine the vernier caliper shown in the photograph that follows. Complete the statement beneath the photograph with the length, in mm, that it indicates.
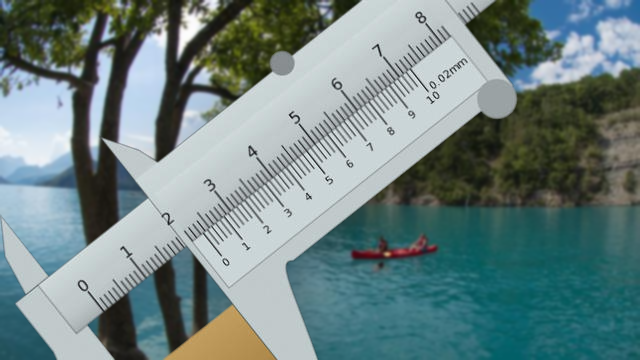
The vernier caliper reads 23.5 mm
